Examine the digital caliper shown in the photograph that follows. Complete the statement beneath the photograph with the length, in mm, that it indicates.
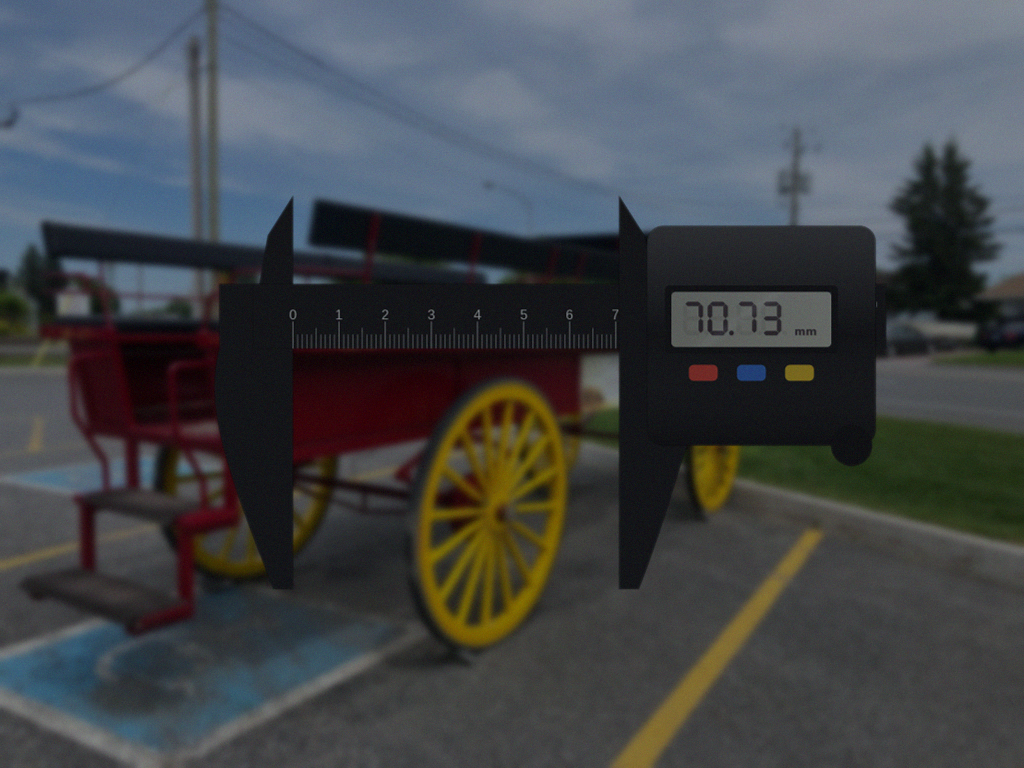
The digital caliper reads 70.73 mm
